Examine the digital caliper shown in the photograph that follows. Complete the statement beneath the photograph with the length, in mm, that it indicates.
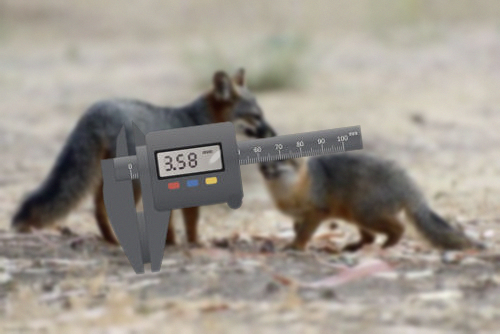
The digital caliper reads 3.58 mm
